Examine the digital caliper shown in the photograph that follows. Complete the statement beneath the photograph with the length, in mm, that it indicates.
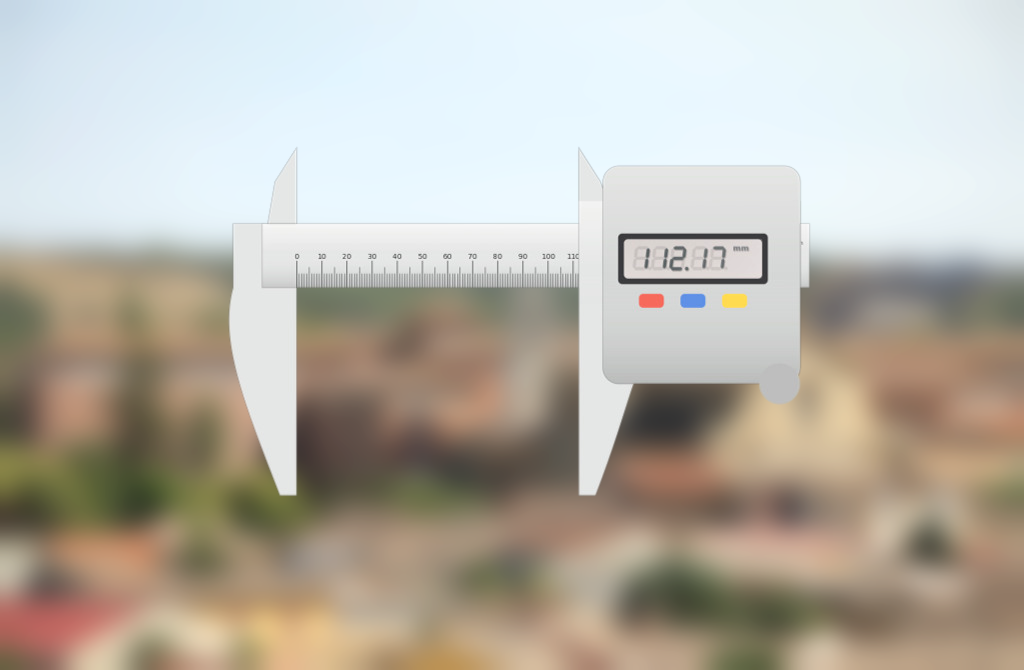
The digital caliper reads 112.17 mm
